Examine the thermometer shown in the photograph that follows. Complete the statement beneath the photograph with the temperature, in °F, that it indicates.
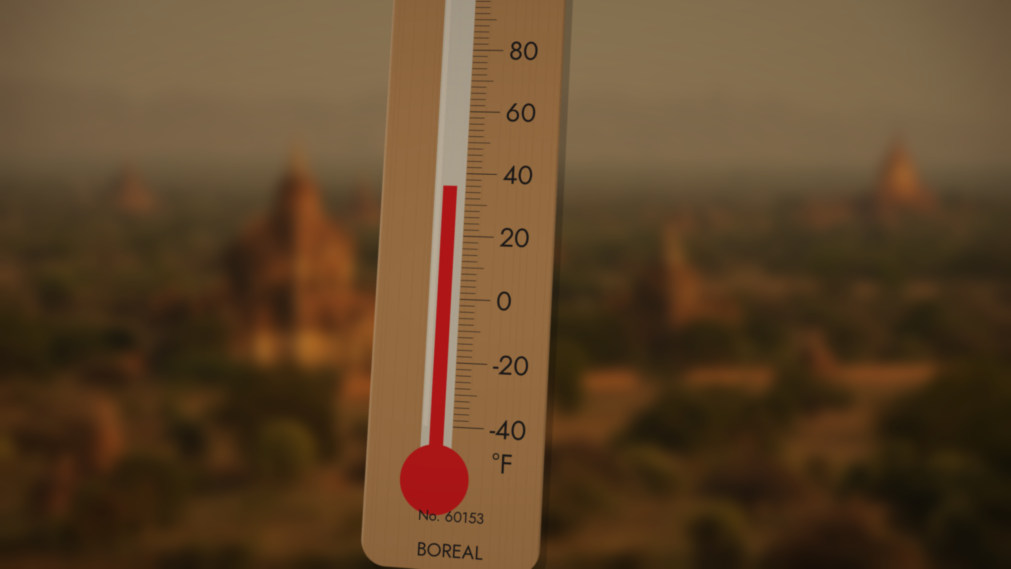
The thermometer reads 36 °F
